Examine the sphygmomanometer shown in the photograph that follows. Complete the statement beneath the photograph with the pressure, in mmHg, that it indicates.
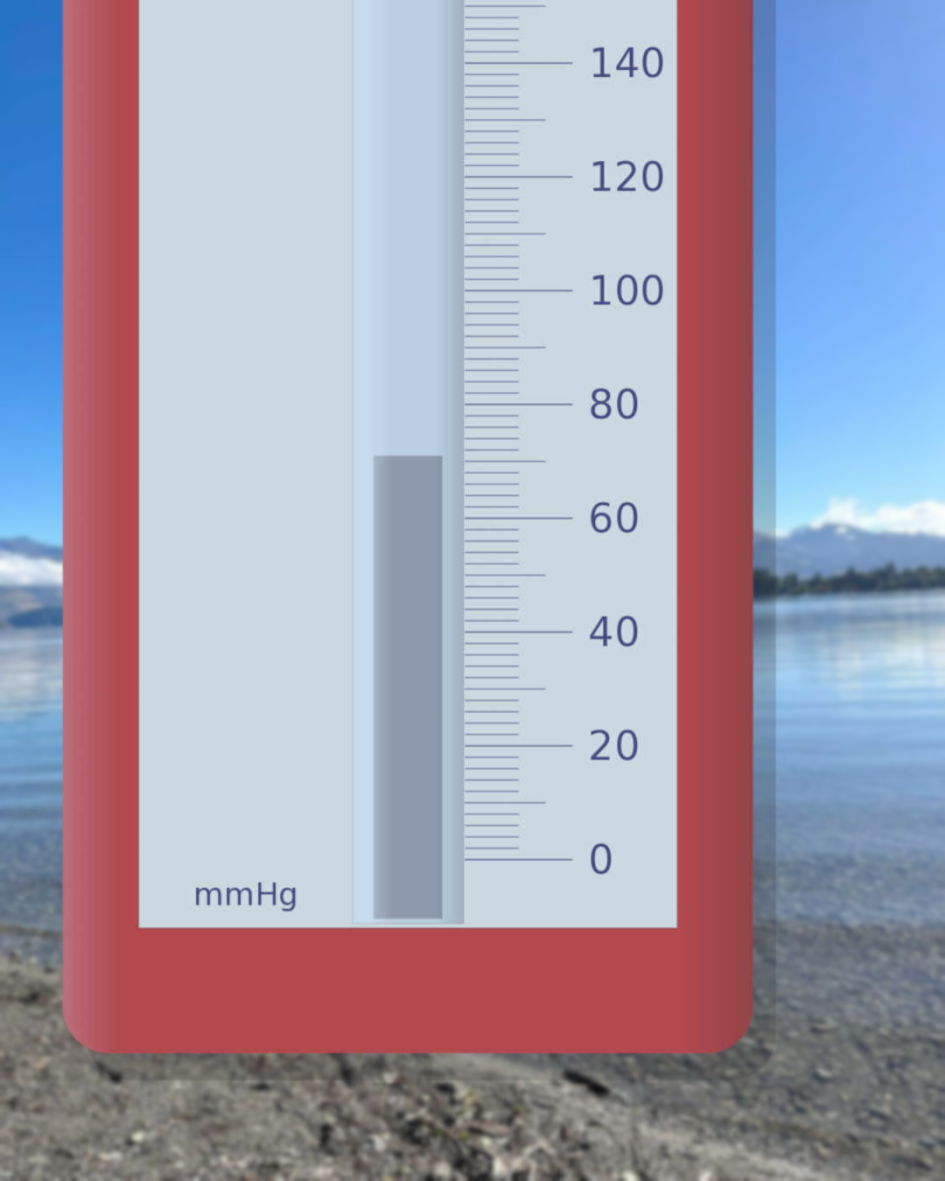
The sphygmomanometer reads 71 mmHg
